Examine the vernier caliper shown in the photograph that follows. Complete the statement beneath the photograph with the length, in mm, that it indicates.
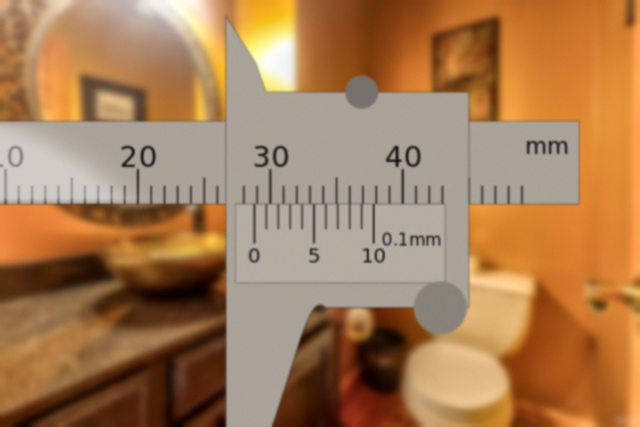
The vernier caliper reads 28.8 mm
